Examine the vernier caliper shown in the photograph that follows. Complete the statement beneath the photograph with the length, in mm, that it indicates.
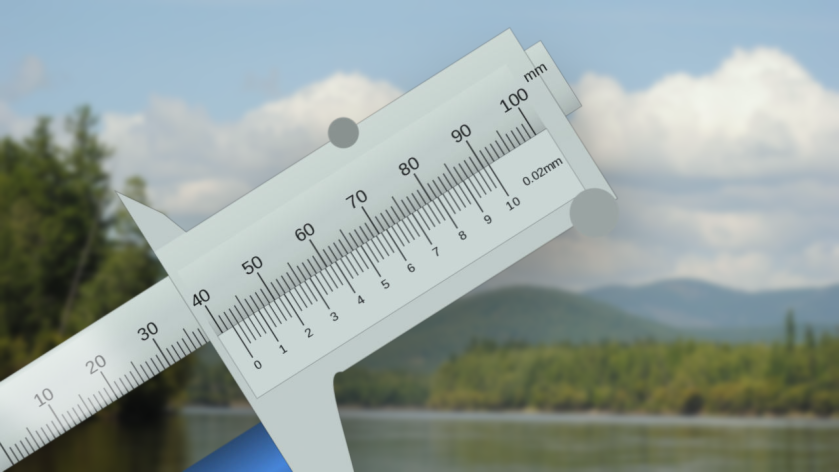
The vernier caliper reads 42.0 mm
